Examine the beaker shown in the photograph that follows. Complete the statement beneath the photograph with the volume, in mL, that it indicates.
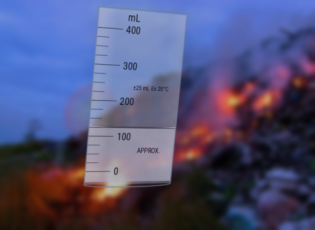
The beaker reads 125 mL
